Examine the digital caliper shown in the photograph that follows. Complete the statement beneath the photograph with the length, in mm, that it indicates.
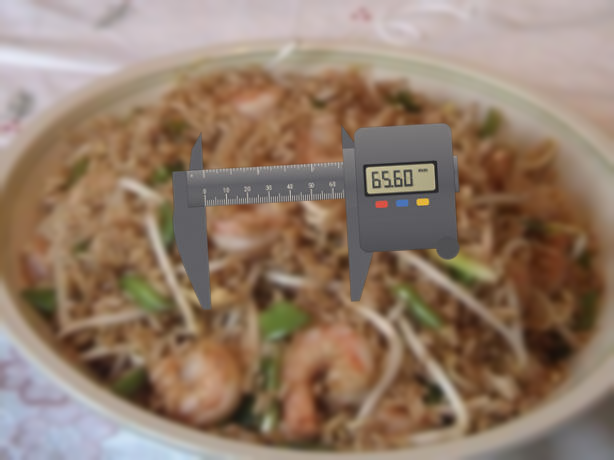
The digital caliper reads 65.60 mm
